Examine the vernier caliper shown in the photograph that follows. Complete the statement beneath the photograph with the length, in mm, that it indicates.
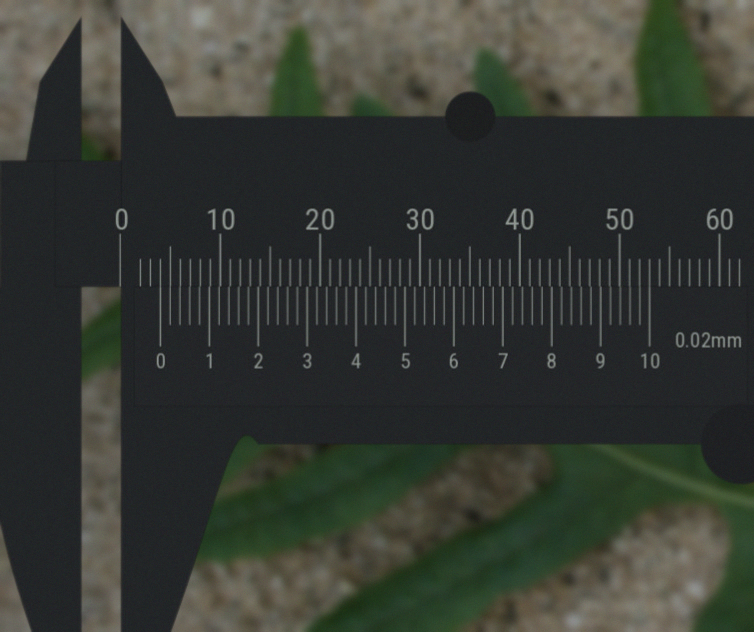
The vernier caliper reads 4.0 mm
